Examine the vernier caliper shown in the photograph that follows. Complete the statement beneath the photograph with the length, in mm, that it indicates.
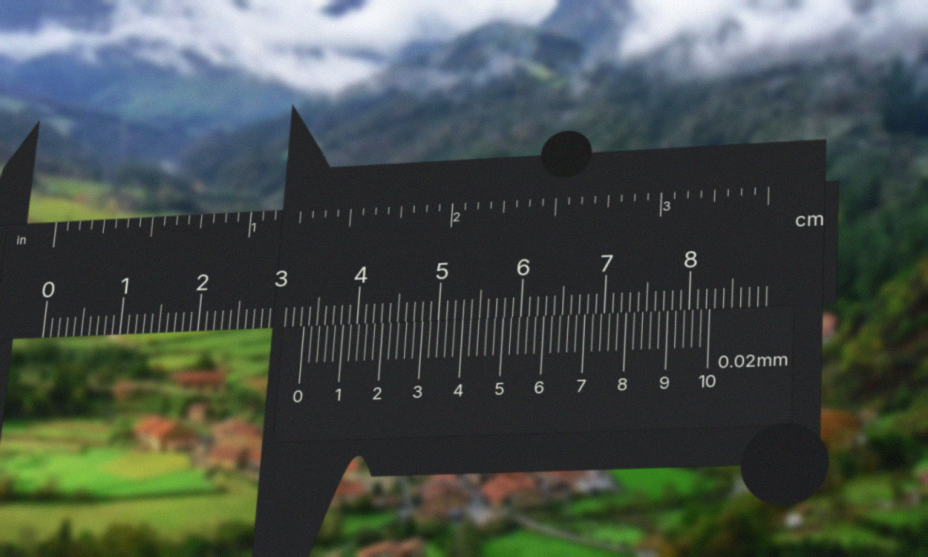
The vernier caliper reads 33.4 mm
